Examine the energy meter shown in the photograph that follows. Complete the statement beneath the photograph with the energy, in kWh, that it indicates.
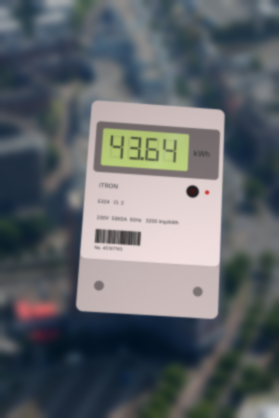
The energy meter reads 43.64 kWh
